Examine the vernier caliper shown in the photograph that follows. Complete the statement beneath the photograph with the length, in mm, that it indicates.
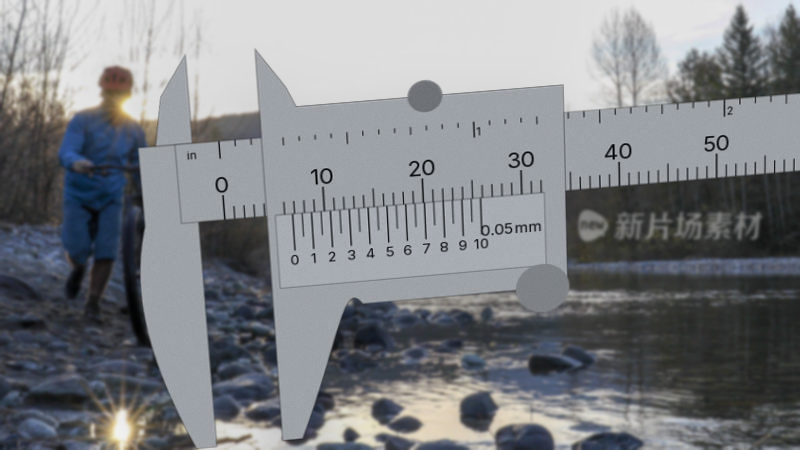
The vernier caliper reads 6.8 mm
